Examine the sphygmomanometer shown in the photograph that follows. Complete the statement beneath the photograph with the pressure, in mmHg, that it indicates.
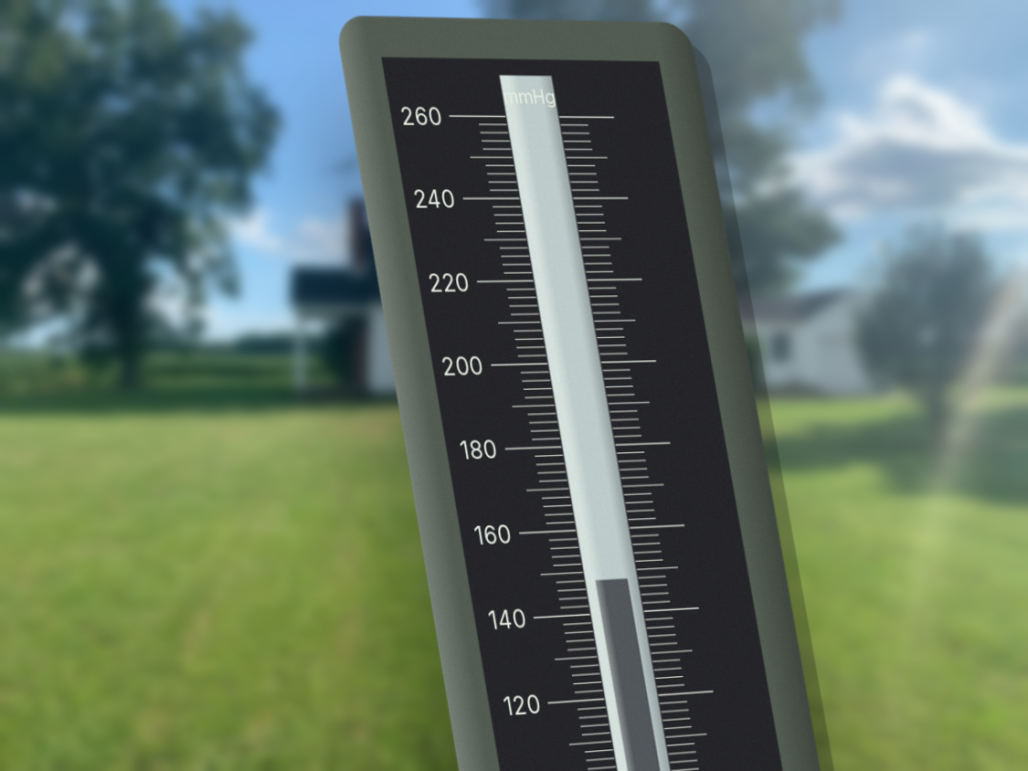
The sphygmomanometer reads 148 mmHg
